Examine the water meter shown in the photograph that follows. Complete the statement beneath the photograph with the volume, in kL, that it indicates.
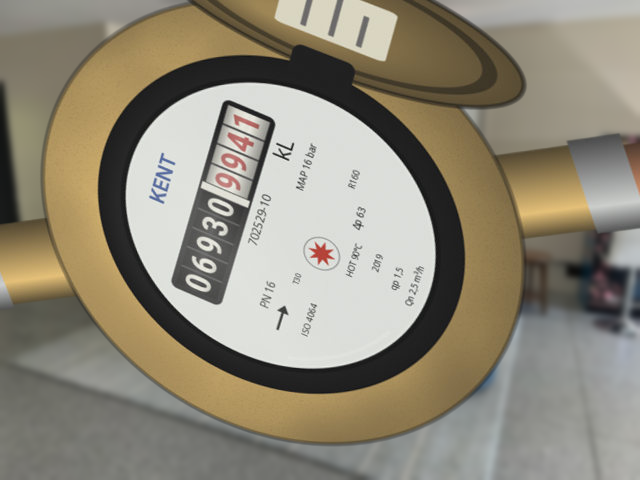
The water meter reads 6930.9941 kL
